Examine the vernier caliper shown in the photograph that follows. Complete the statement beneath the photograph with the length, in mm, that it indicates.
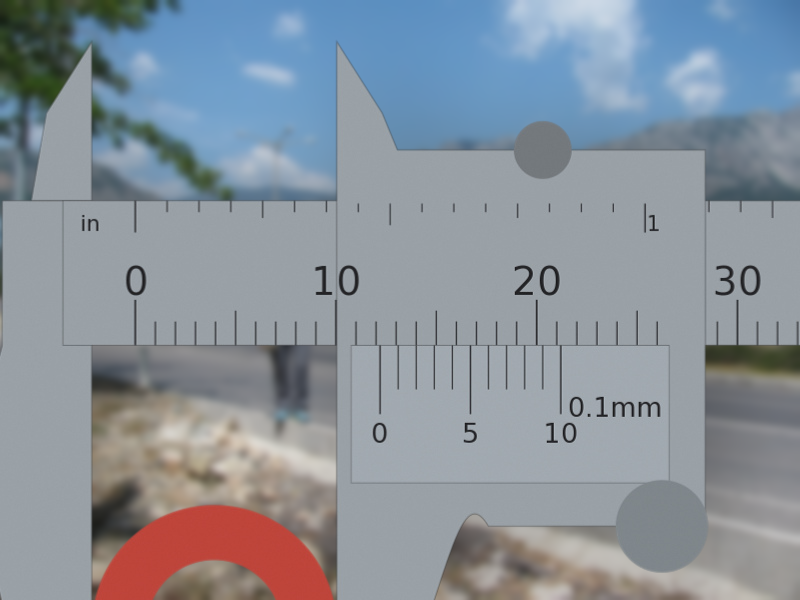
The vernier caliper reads 12.2 mm
